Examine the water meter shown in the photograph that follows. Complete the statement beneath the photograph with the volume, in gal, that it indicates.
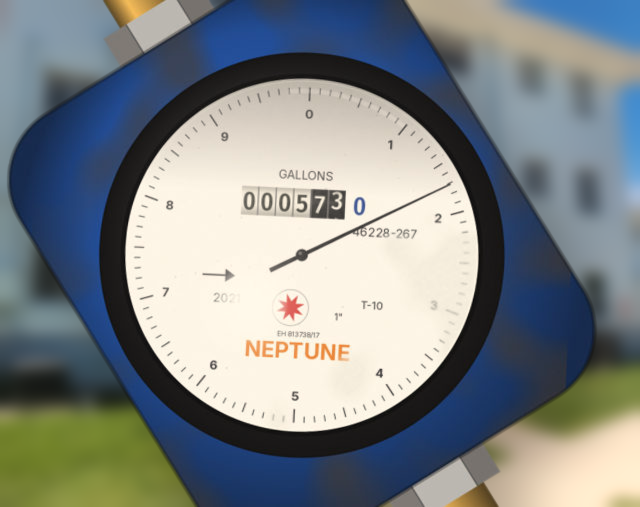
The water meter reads 5731.7 gal
